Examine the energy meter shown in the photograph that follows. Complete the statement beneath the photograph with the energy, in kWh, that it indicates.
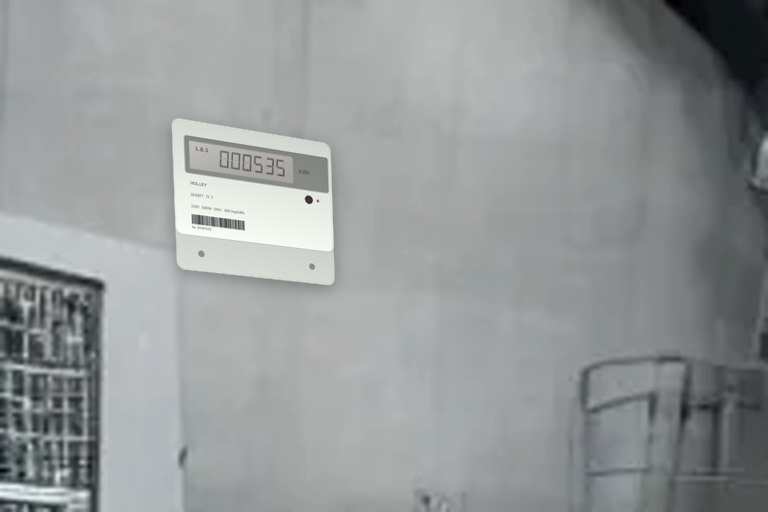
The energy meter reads 535 kWh
